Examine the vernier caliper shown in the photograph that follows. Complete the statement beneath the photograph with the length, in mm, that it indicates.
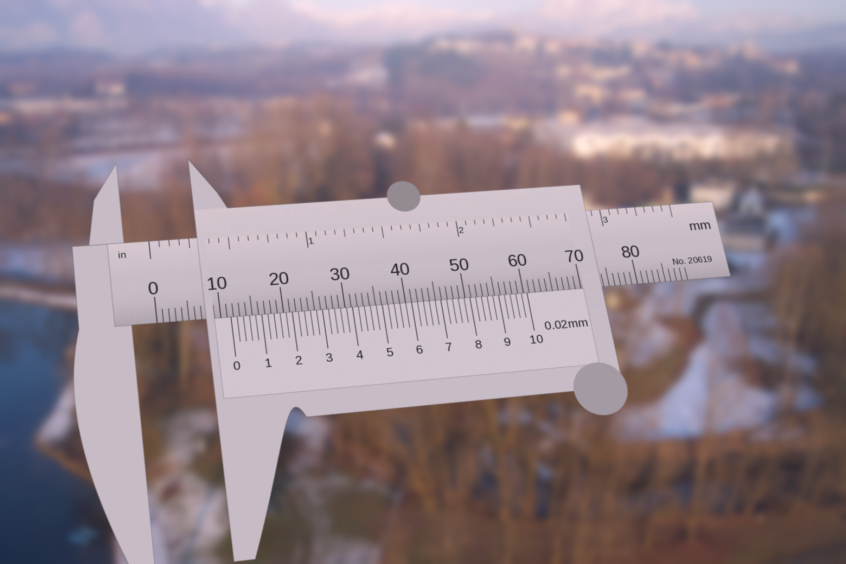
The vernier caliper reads 11.6 mm
